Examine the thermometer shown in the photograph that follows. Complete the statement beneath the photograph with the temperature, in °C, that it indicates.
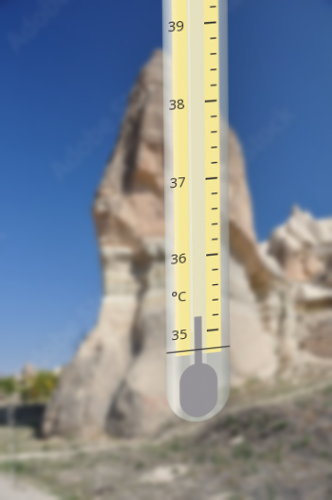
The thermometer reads 35.2 °C
